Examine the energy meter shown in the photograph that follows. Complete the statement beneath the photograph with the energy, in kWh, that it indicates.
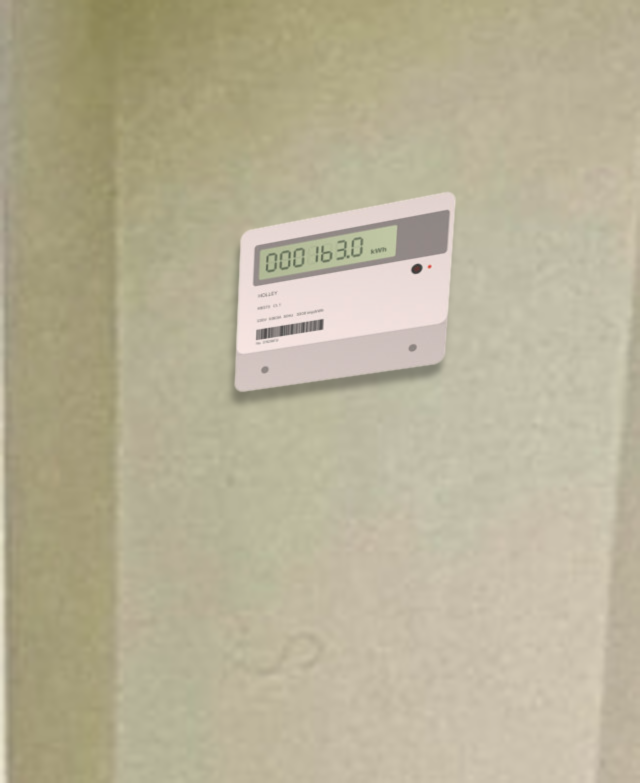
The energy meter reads 163.0 kWh
